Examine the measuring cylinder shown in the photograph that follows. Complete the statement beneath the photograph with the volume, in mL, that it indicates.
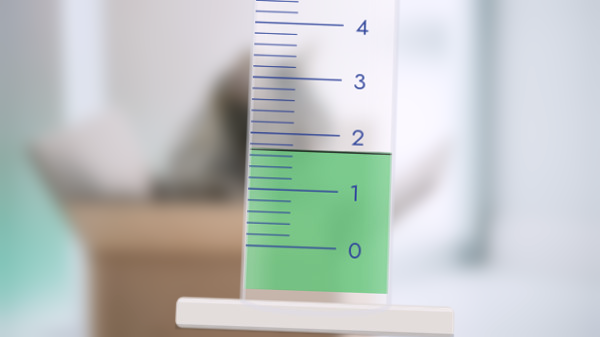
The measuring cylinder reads 1.7 mL
